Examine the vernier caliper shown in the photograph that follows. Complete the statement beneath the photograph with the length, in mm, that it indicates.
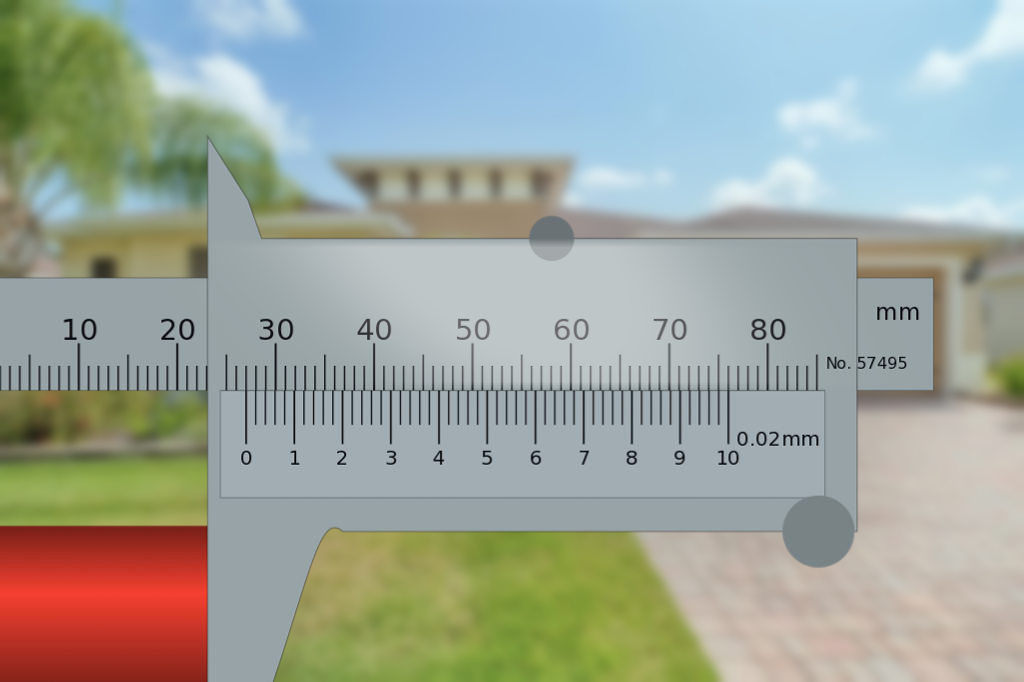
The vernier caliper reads 27.0 mm
